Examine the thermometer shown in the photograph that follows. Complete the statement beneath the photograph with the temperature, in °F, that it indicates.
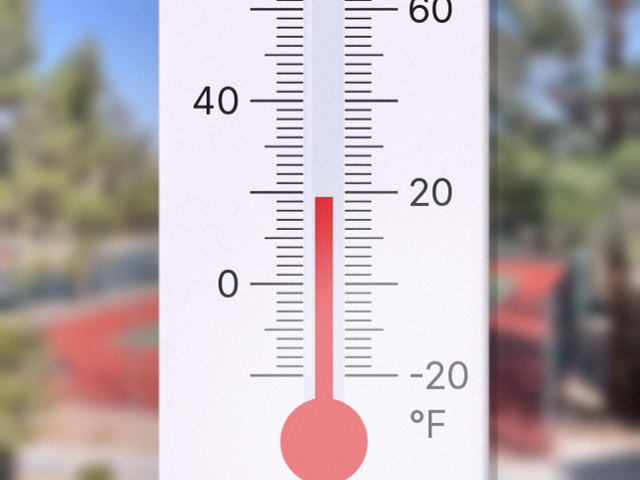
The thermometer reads 19 °F
